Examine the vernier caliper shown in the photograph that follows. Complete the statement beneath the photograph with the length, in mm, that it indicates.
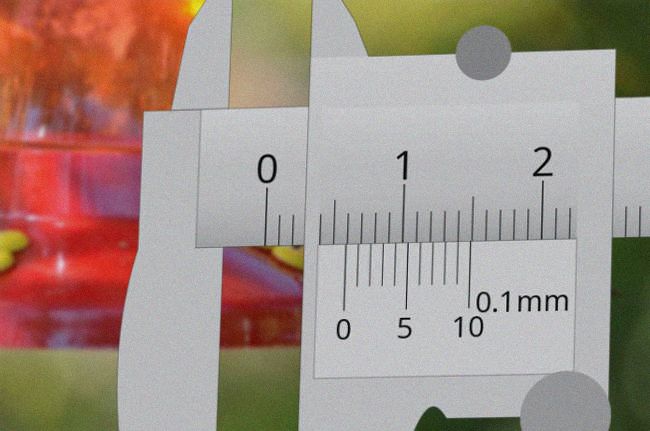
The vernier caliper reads 5.9 mm
